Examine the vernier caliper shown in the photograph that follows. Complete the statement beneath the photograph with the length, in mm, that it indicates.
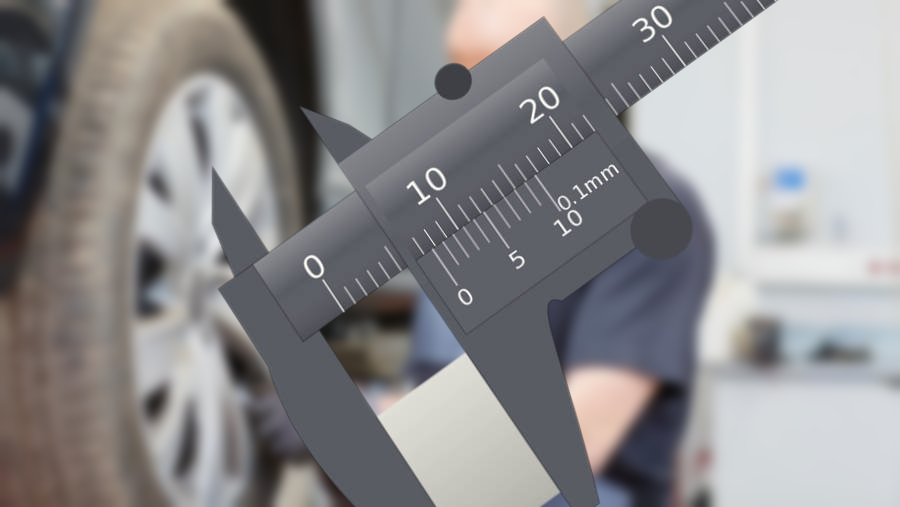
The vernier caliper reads 7.7 mm
